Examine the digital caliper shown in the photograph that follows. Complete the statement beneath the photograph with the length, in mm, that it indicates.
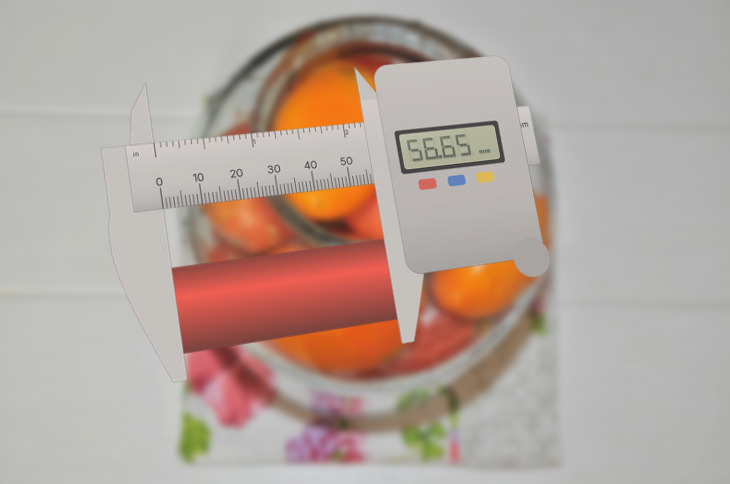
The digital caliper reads 56.65 mm
